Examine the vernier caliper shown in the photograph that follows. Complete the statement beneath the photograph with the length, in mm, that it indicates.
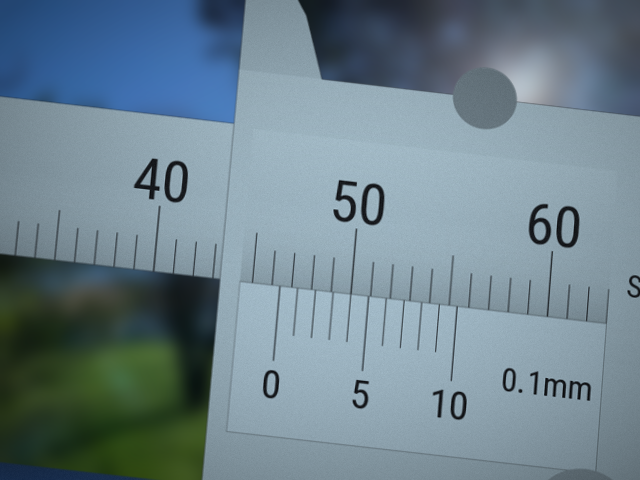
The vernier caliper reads 46.4 mm
